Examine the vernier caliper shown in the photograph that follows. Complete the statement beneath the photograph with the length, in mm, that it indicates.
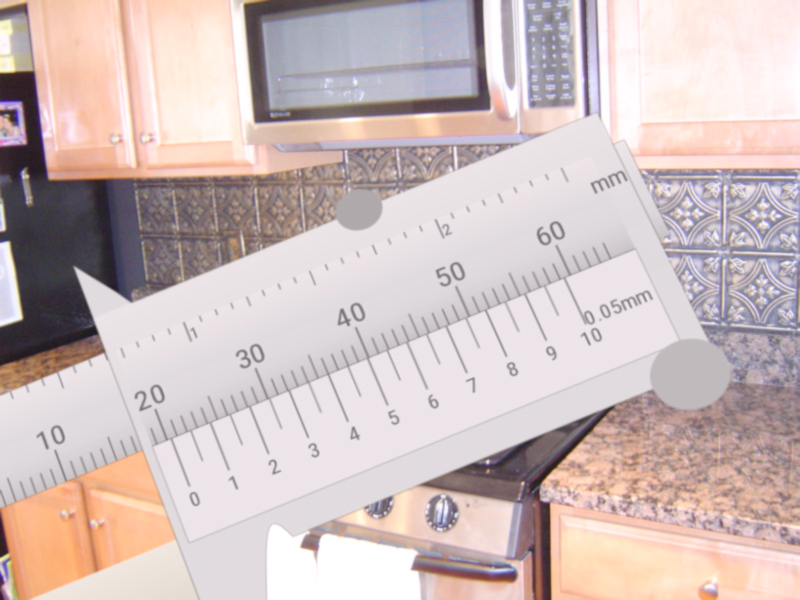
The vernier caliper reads 20.4 mm
